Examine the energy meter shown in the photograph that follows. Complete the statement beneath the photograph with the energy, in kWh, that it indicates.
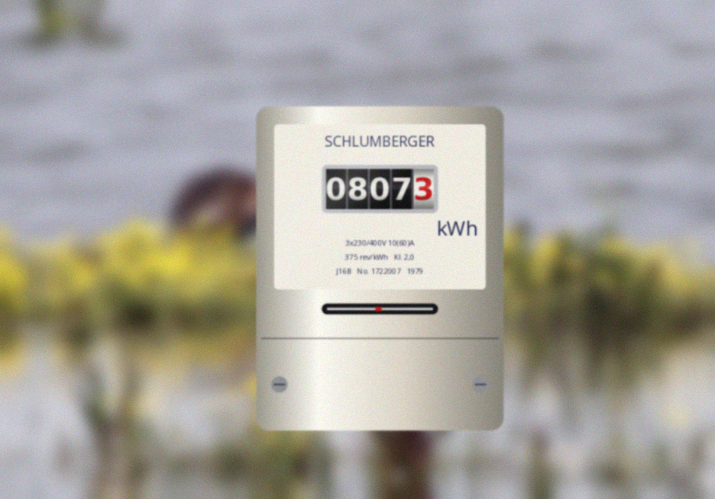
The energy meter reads 807.3 kWh
